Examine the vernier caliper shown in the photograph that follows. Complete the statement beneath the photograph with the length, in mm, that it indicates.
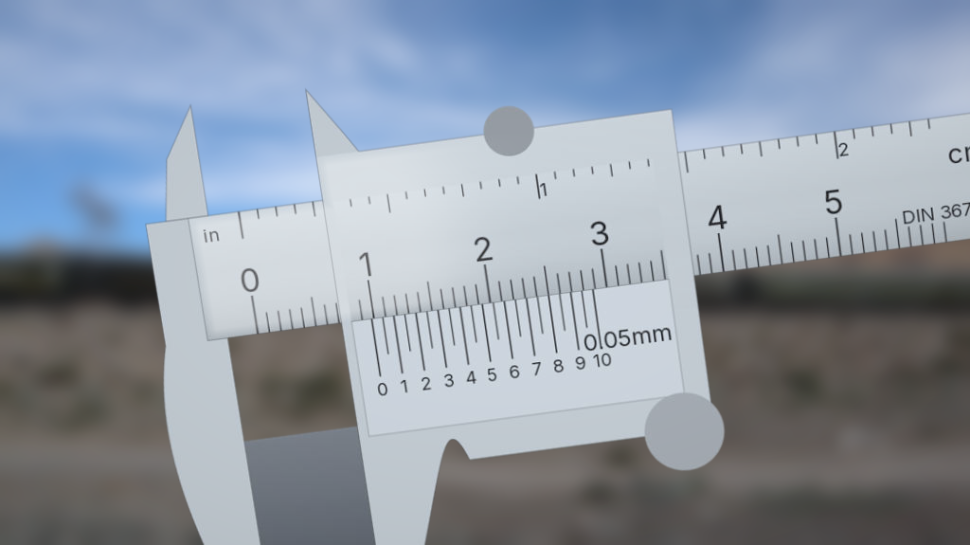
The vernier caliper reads 9.8 mm
